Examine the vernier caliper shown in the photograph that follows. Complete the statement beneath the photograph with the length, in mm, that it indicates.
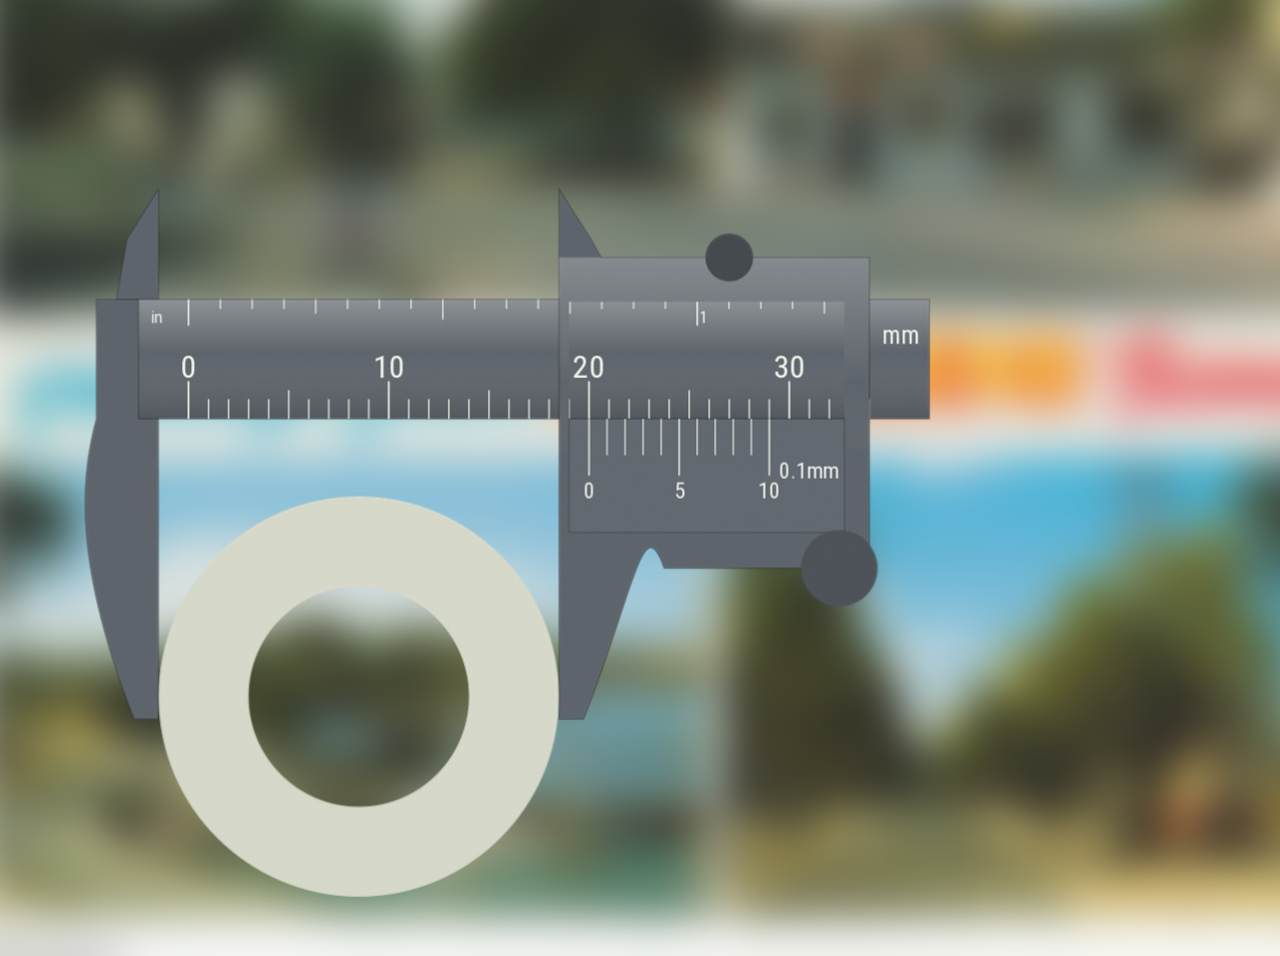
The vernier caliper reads 20.0 mm
